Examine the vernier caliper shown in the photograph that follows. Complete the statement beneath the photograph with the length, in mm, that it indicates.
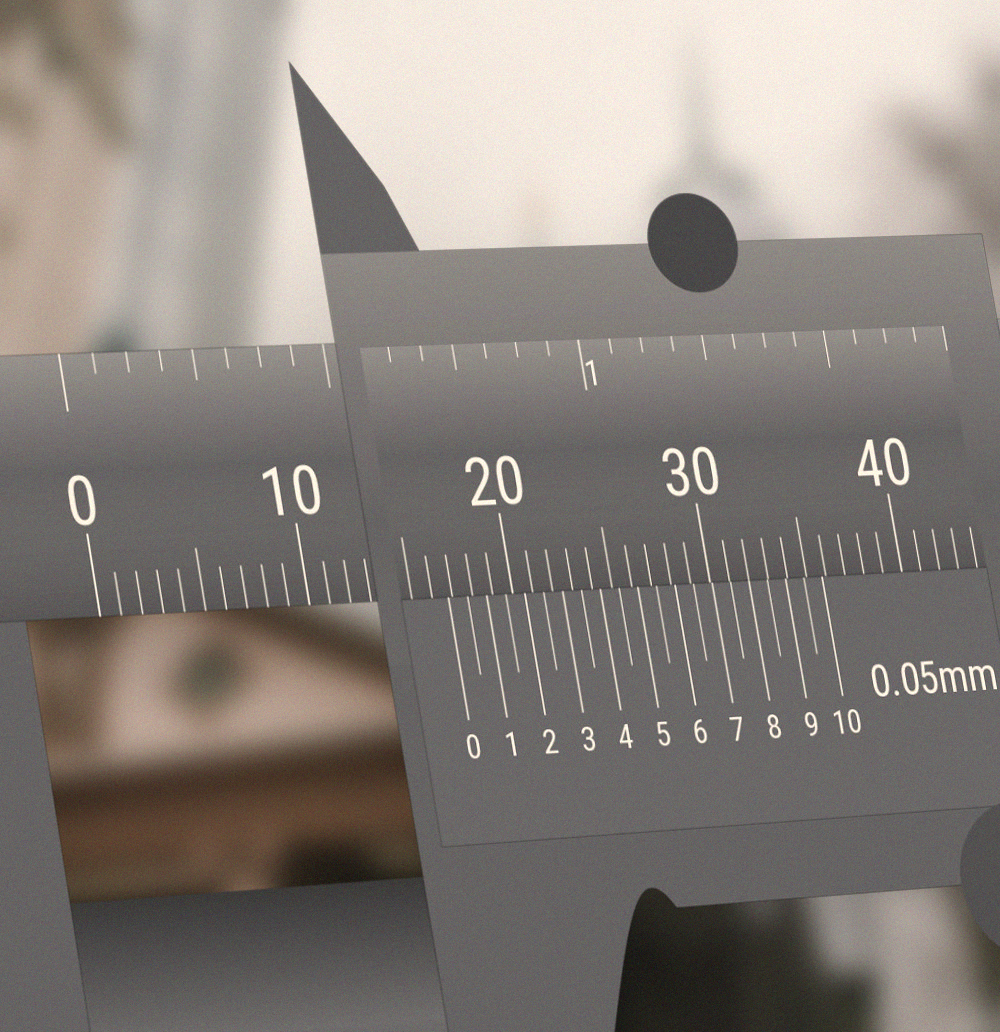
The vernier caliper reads 16.8 mm
